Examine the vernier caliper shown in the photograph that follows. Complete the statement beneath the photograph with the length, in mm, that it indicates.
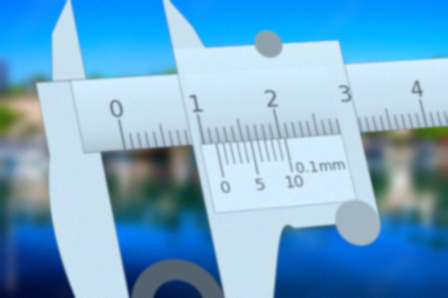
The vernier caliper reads 11.6 mm
